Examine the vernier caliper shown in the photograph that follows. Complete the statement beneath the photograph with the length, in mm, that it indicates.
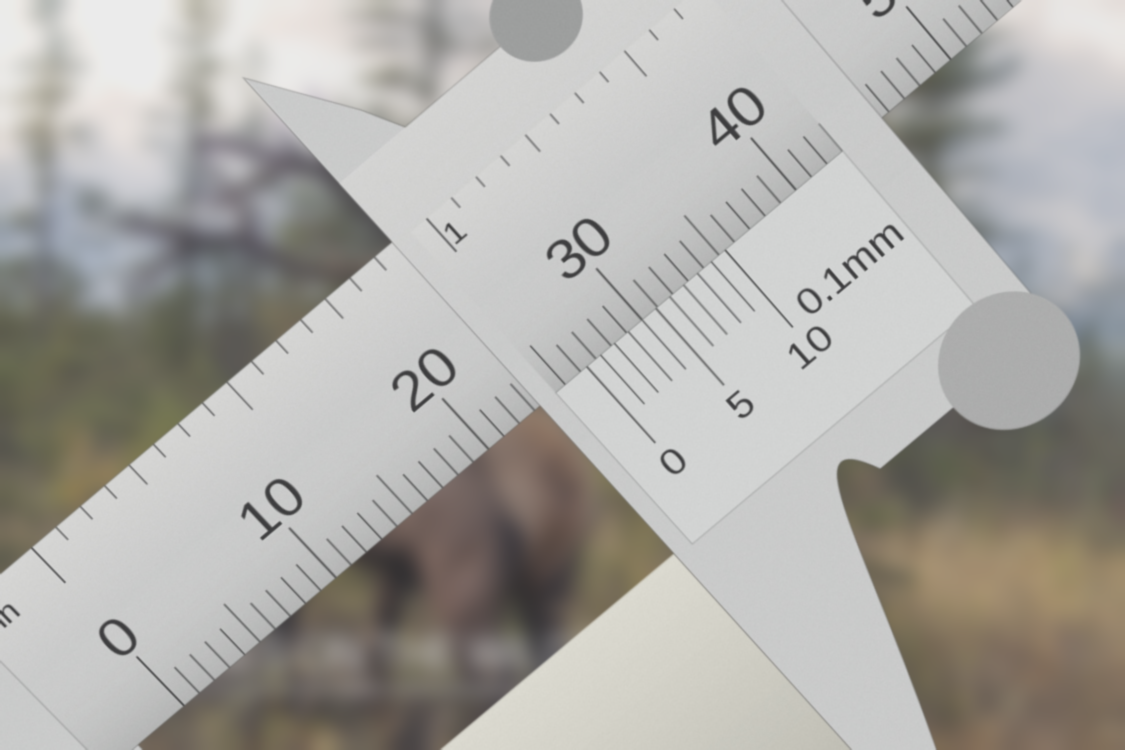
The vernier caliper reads 26.4 mm
